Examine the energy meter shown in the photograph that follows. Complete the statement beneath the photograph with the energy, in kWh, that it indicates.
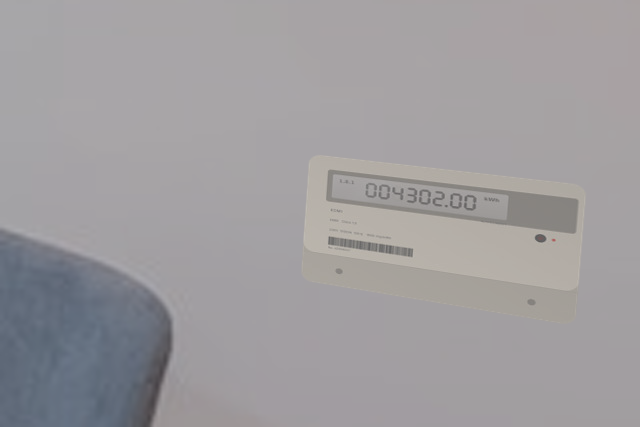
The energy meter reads 4302.00 kWh
